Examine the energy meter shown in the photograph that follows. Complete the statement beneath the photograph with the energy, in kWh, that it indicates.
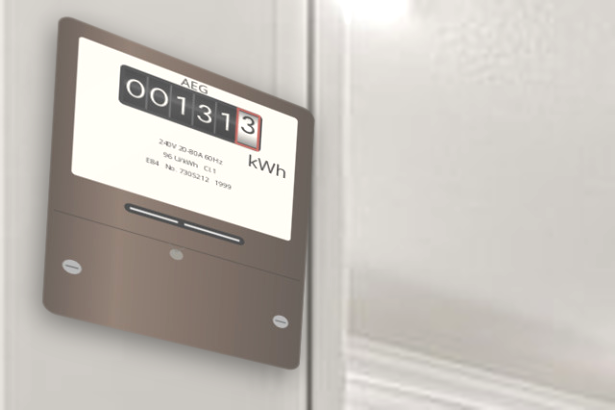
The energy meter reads 131.3 kWh
